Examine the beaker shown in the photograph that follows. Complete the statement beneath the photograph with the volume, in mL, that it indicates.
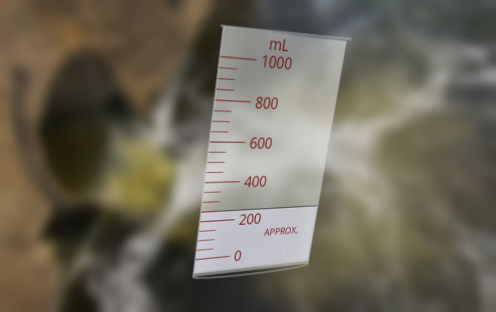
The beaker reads 250 mL
